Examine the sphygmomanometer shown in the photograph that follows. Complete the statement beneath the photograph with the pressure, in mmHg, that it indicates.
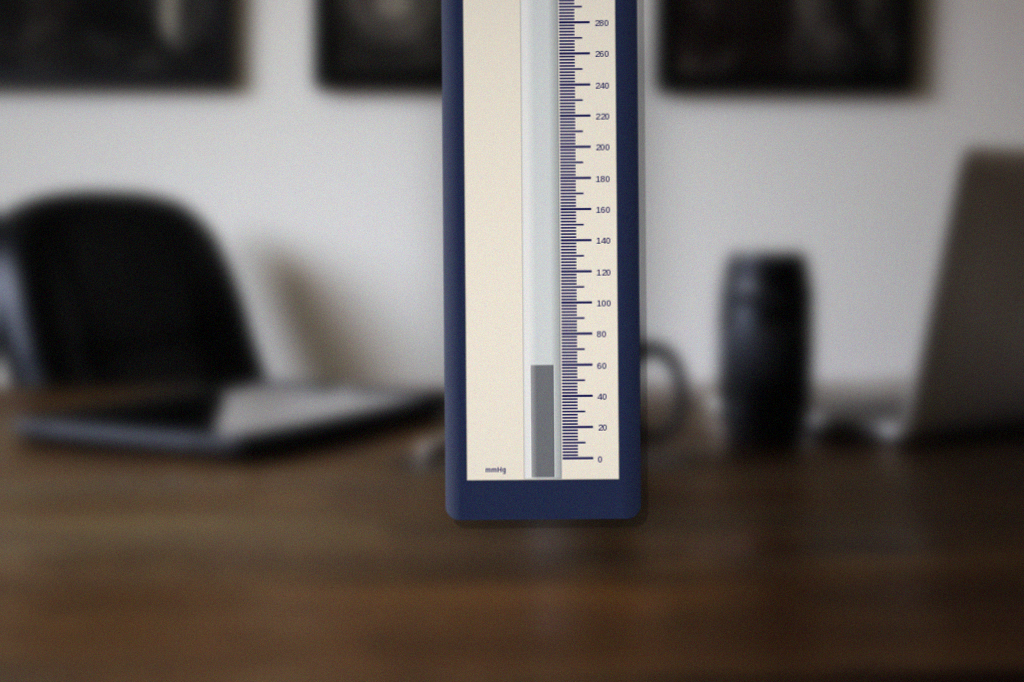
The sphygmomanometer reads 60 mmHg
